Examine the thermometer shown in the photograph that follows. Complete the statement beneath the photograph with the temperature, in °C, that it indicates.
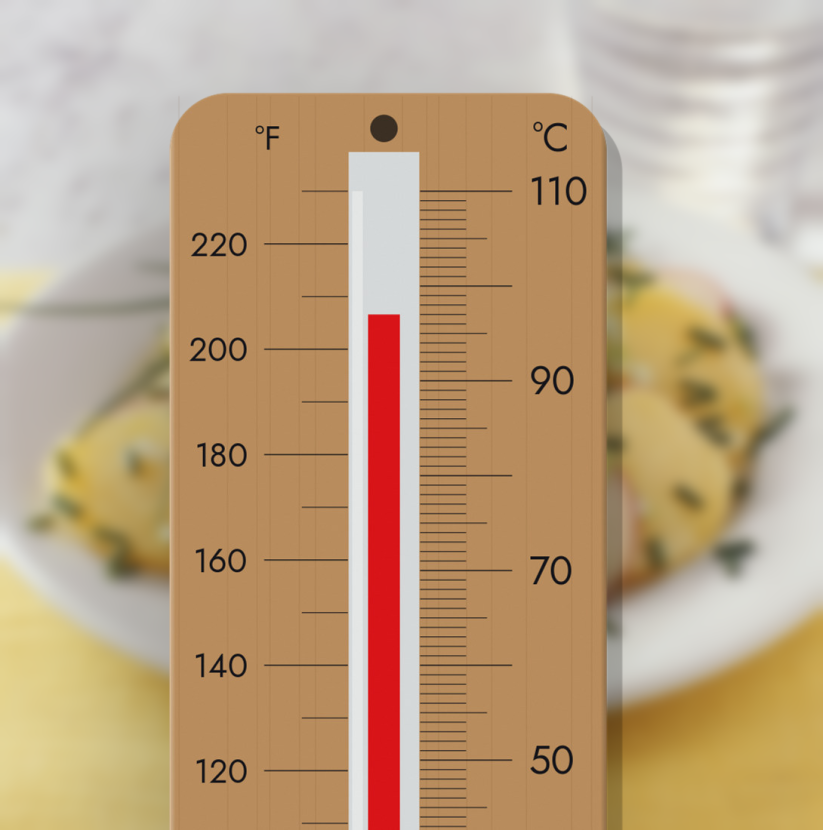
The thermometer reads 97 °C
